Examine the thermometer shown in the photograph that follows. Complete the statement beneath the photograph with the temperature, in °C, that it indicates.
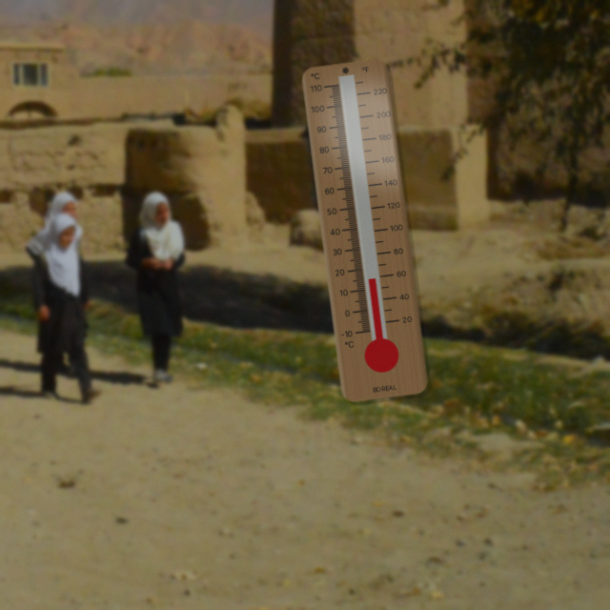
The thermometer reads 15 °C
